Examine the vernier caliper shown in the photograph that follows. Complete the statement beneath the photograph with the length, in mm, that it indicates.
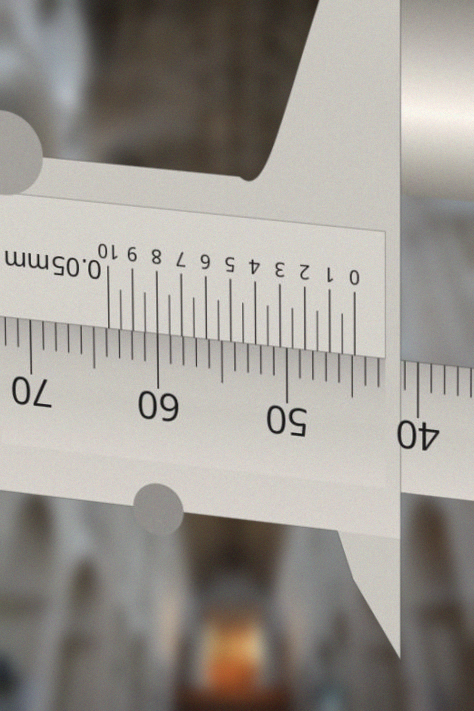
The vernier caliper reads 44.8 mm
